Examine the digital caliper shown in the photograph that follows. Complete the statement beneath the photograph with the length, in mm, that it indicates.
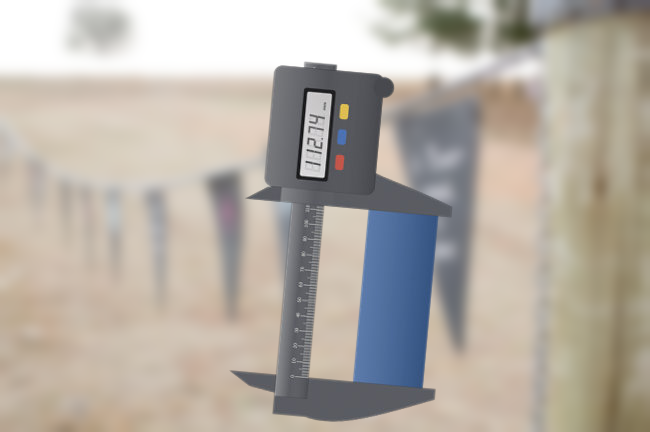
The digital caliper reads 112.74 mm
